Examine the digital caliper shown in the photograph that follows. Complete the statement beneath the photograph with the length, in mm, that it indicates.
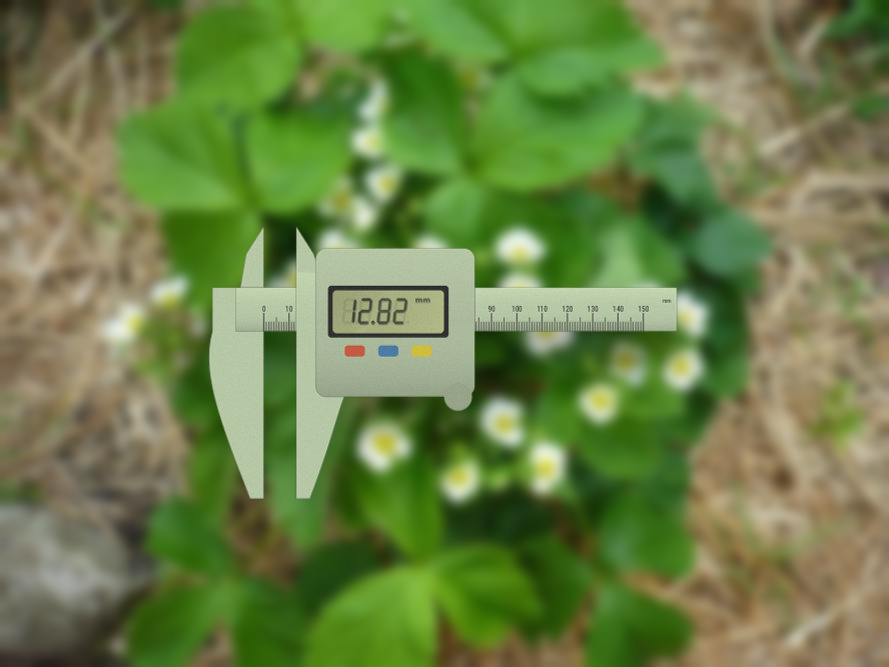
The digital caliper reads 12.82 mm
